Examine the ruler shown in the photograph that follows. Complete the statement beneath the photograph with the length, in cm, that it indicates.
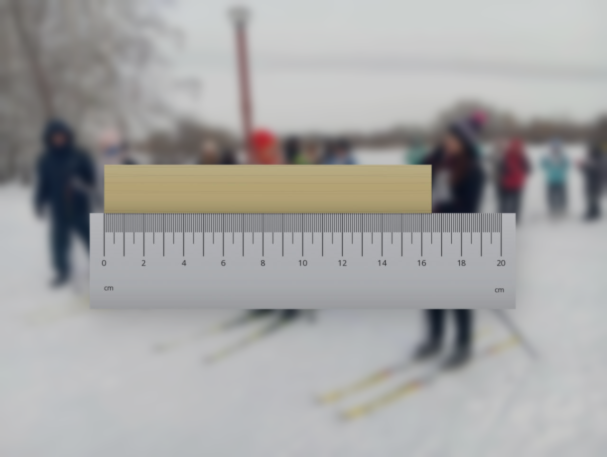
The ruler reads 16.5 cm
